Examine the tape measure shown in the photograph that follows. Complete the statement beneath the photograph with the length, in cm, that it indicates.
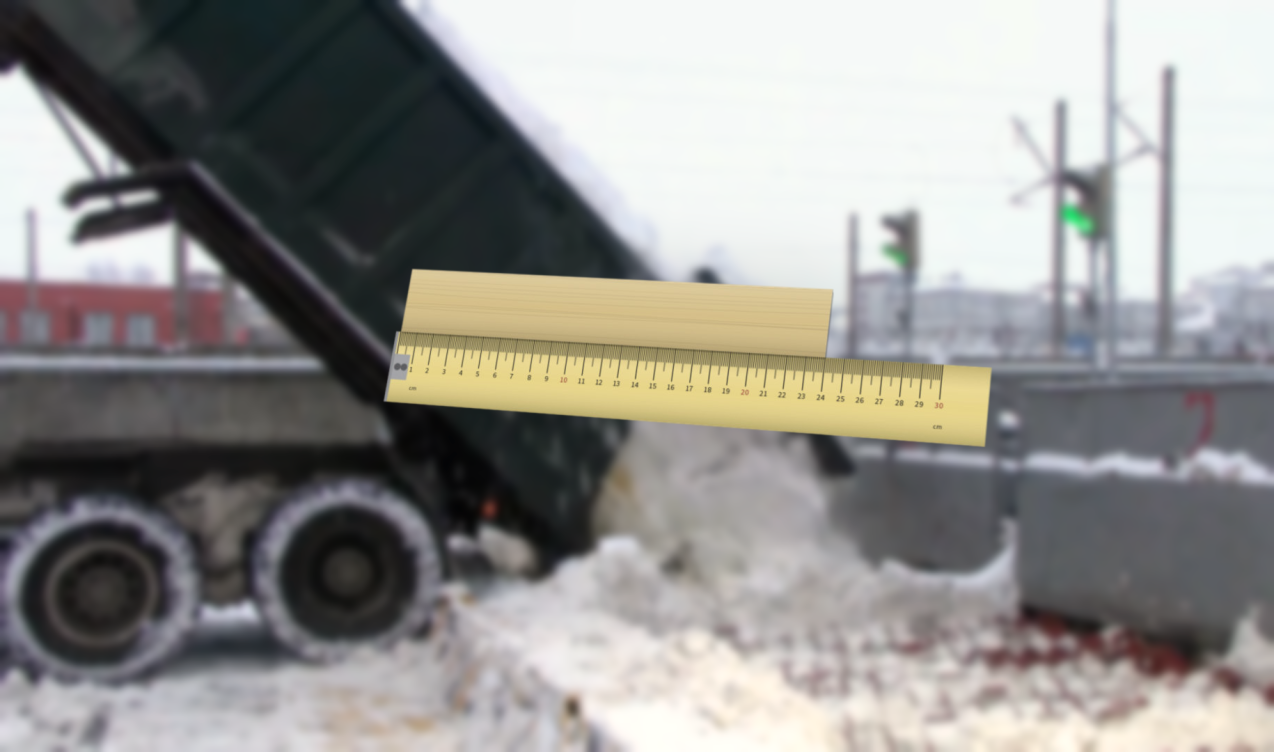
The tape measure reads 24 cm
